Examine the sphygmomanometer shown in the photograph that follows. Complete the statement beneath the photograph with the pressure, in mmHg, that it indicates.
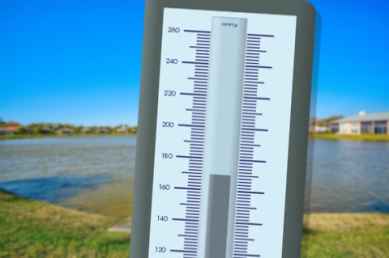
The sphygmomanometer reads 170 mmHg
